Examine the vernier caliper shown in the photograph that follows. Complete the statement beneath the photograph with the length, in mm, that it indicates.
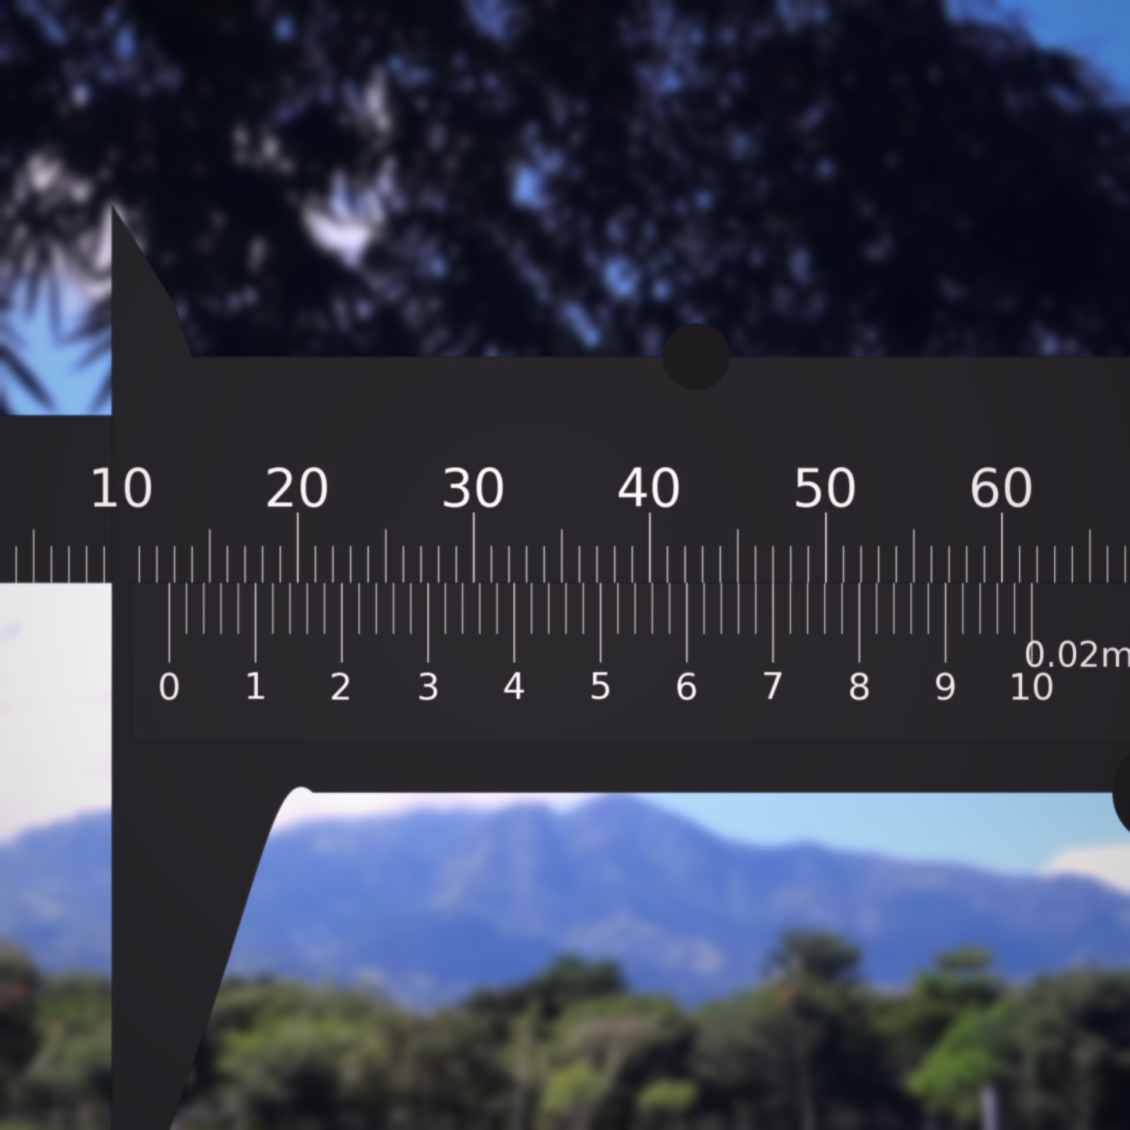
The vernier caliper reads 12.7 mm
